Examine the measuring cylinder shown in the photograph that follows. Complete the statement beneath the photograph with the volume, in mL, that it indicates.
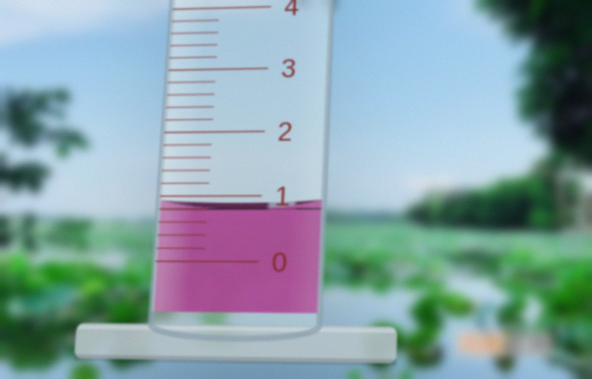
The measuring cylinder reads 0.8 mL
